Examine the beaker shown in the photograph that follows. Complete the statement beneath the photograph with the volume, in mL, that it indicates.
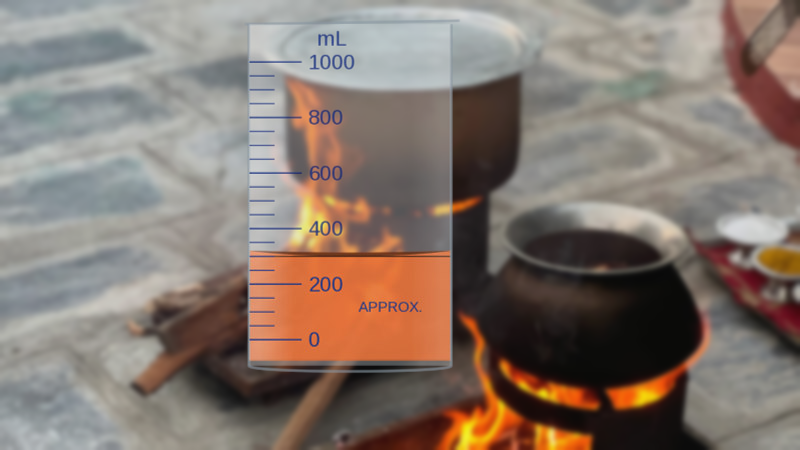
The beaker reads 300 mL
